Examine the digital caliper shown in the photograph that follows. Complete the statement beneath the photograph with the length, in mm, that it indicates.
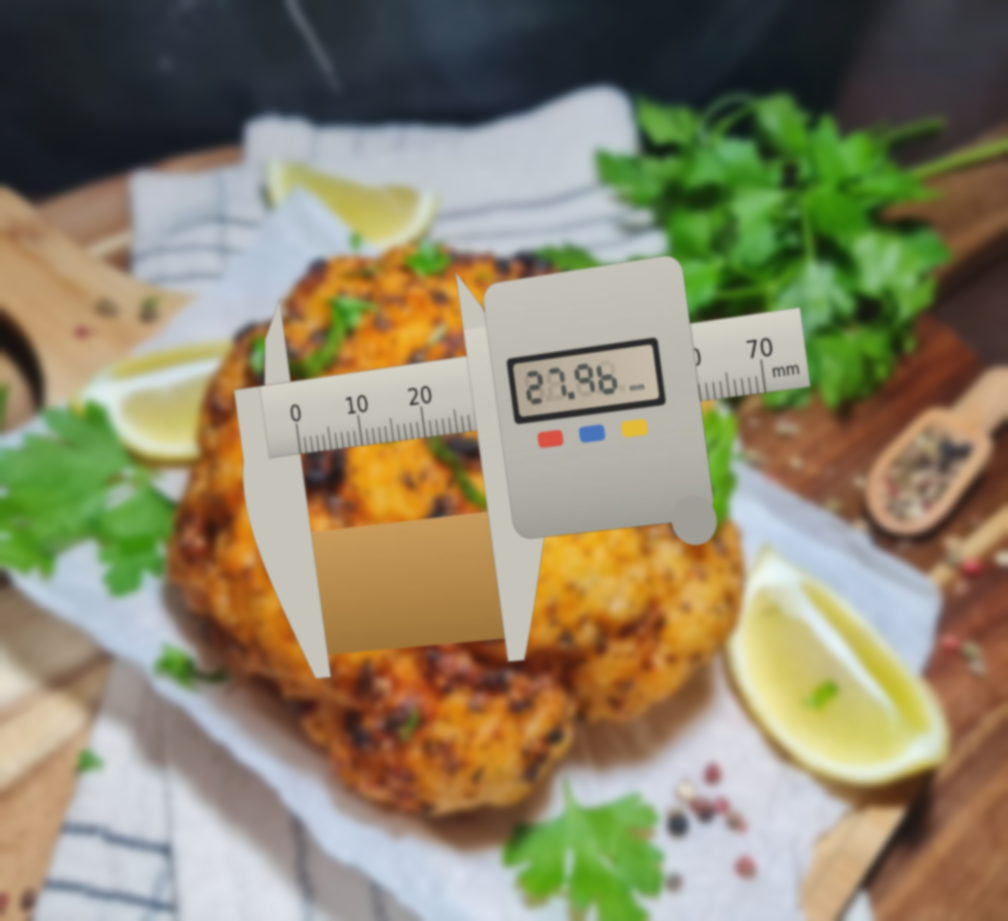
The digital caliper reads 27.96 mm
